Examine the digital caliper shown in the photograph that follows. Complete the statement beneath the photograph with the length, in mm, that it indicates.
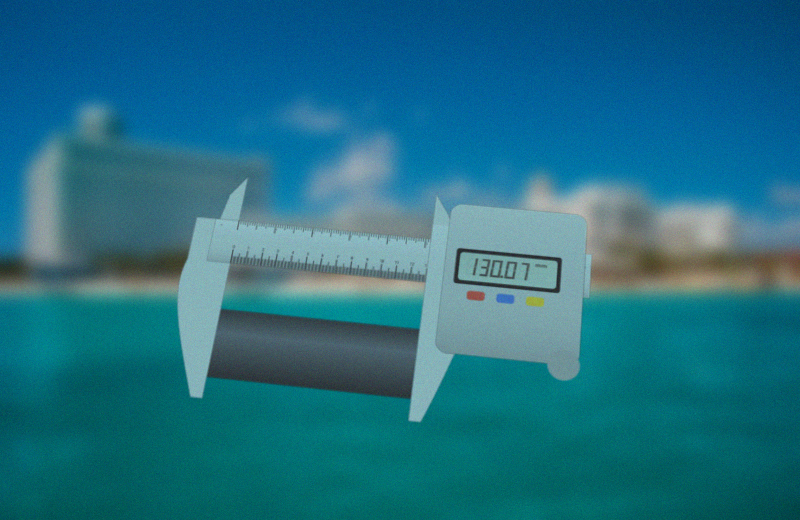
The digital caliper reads 130.07 mm
